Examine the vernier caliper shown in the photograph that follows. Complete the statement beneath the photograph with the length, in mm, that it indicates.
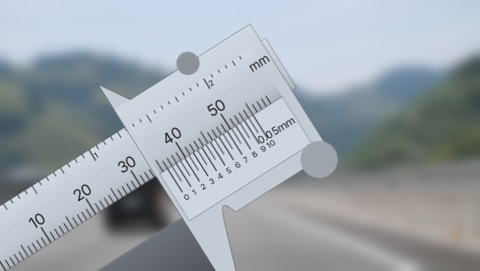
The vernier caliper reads 36.0 mm
